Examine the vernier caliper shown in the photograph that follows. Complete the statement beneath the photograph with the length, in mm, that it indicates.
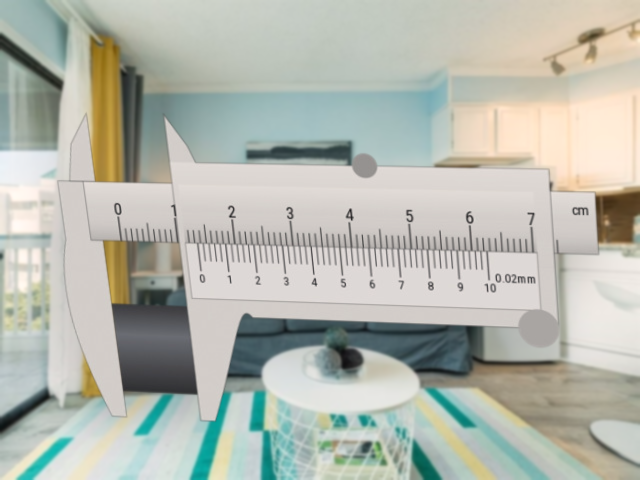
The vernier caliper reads 13.5 mm
